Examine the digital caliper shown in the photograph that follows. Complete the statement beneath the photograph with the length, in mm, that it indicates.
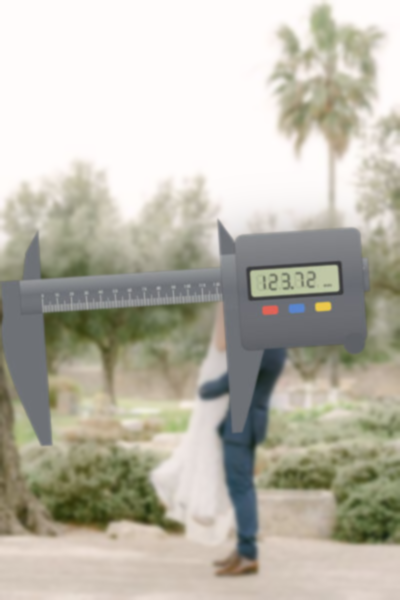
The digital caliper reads 123.72 mm
